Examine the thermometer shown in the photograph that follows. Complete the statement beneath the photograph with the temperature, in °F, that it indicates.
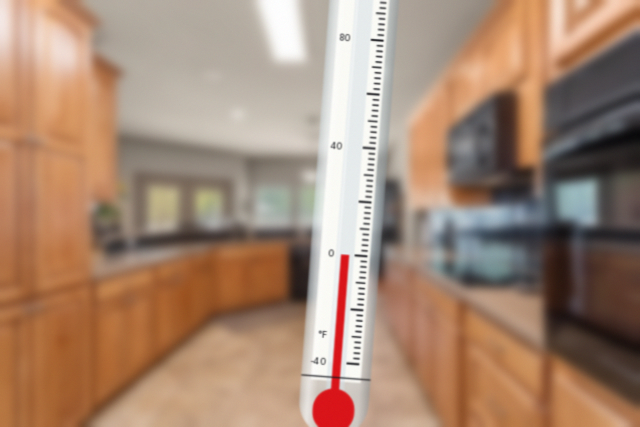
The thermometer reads 0 °F
